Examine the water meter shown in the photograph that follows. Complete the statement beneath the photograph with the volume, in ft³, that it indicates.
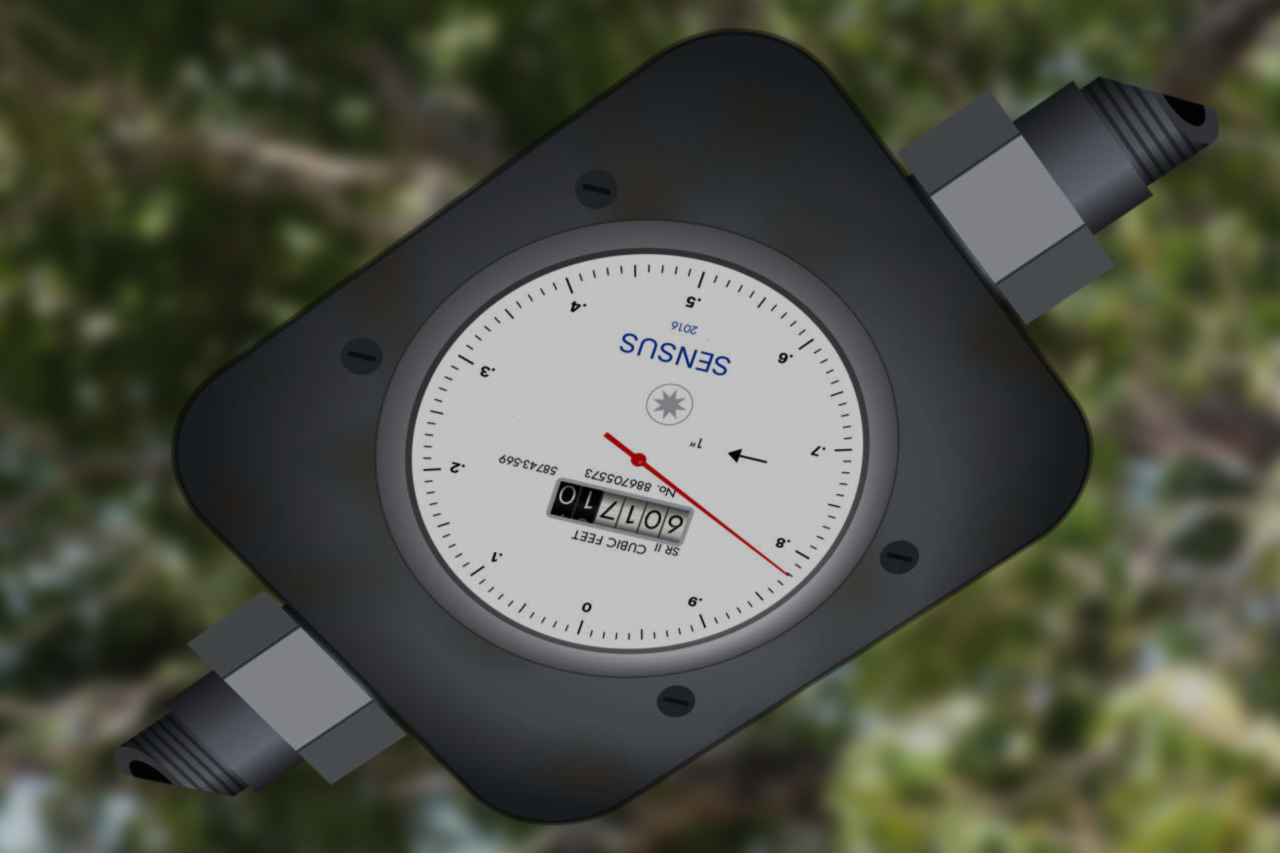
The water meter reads 601709.82 ft³
